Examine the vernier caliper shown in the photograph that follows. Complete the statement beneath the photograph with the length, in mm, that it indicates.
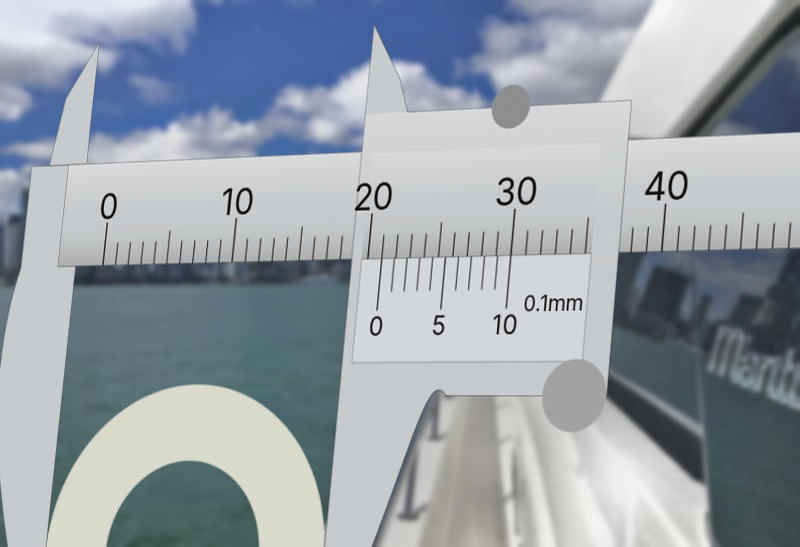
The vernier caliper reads 21.0 mm
